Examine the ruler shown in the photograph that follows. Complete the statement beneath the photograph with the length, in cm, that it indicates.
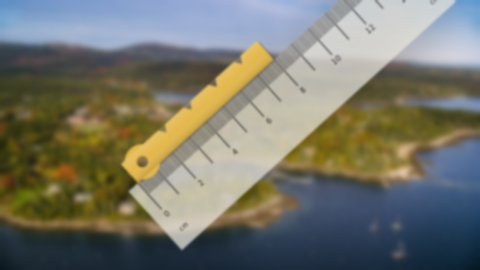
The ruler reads 8 cm
